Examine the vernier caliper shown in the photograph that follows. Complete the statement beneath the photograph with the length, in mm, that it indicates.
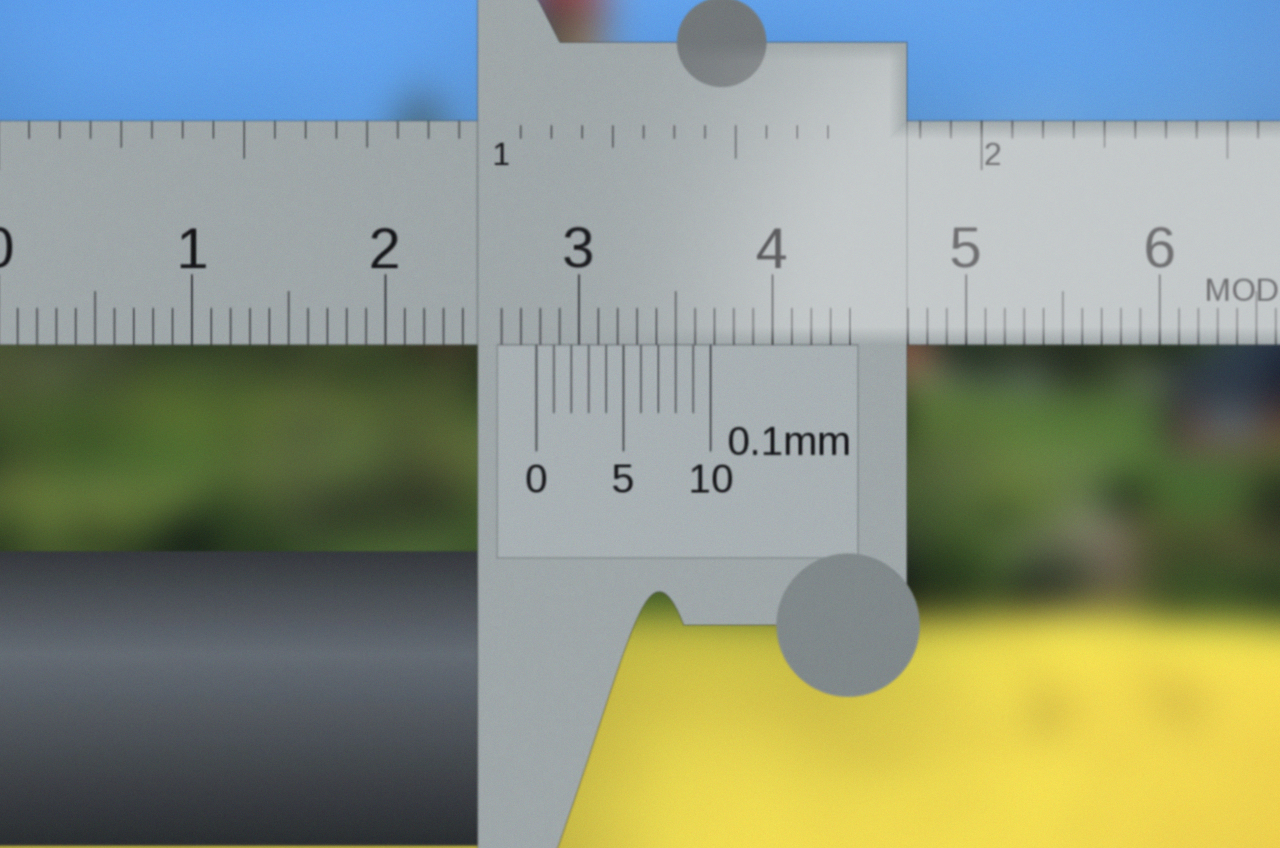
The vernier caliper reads 27.8 mm
